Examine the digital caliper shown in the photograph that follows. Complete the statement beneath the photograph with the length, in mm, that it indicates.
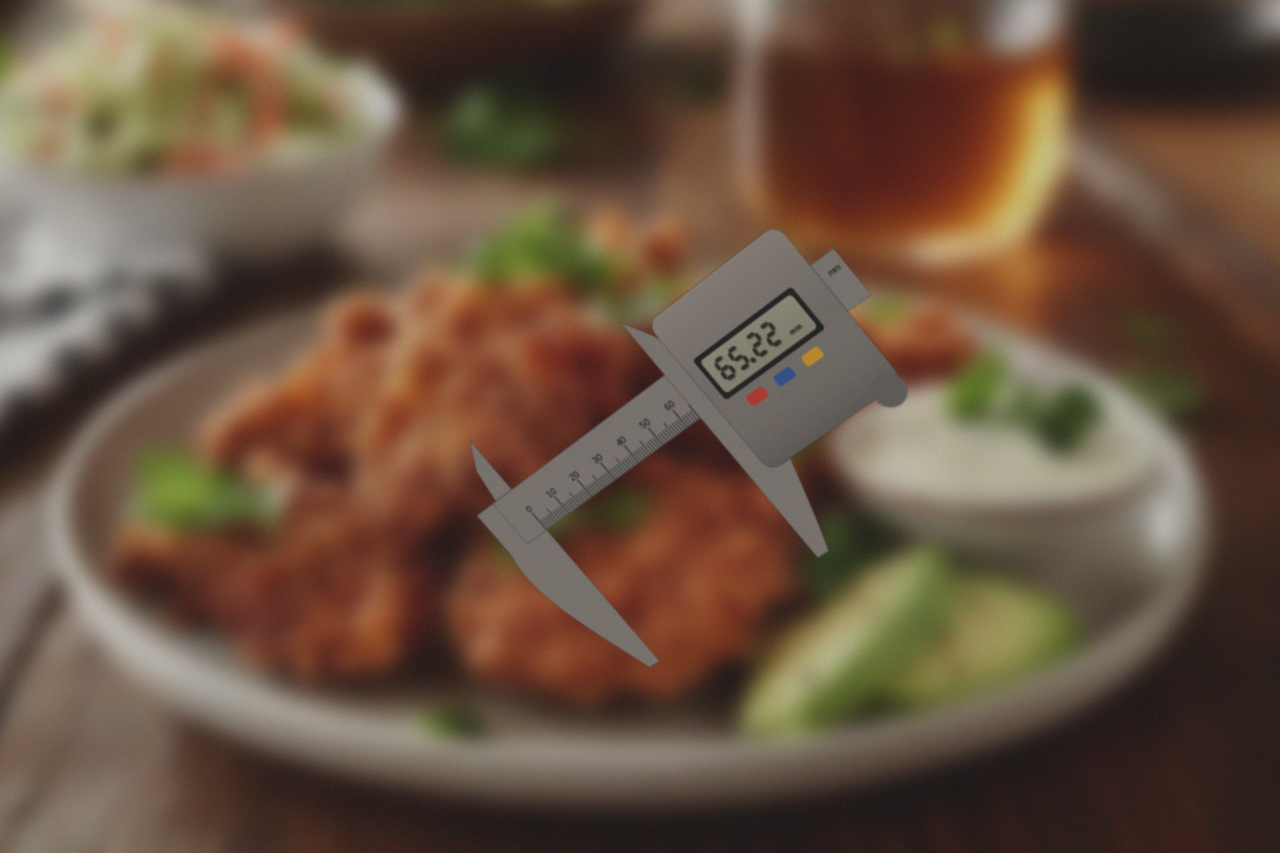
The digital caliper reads 65.22 mm
